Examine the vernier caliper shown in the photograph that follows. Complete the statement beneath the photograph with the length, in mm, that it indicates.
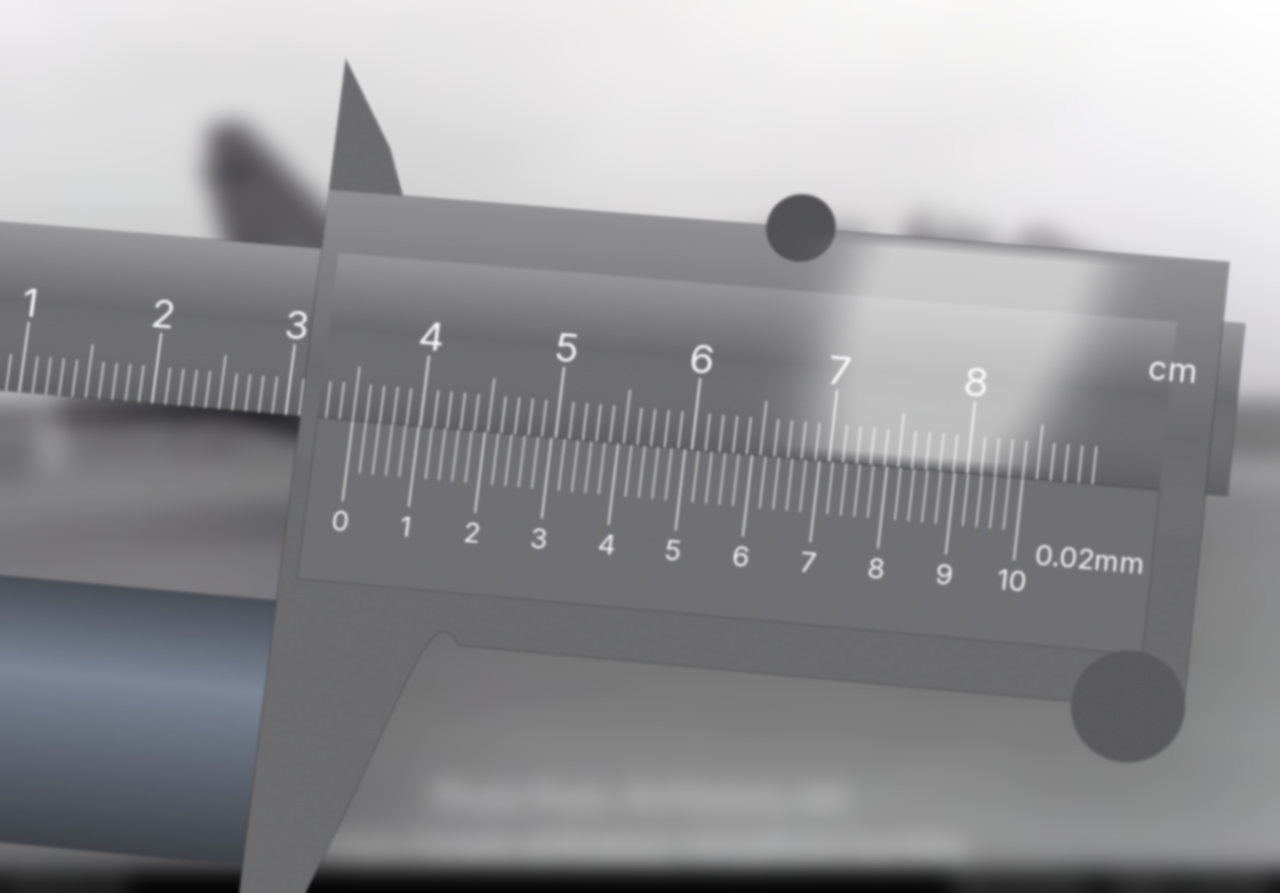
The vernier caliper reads 35.0 mm
